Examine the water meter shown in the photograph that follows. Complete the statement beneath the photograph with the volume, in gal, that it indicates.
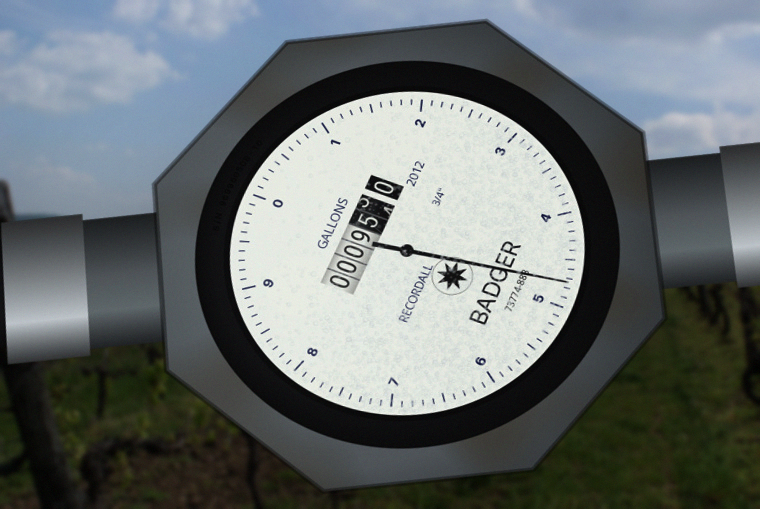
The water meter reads 9534.7 gal
